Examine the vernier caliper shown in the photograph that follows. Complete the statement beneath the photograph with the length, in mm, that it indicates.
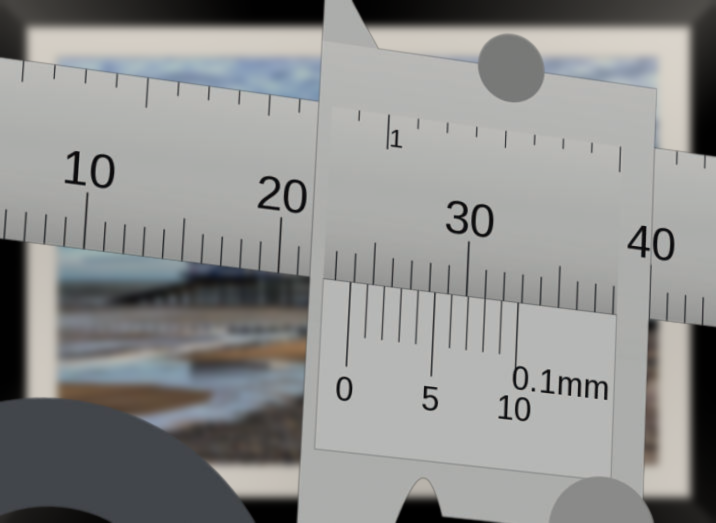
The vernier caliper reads 23.8 mm
